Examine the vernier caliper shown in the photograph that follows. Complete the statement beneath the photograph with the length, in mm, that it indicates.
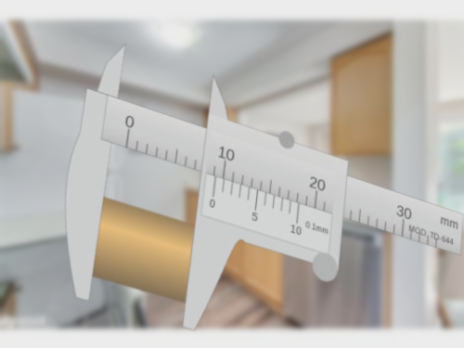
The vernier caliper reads 9.2 mm
